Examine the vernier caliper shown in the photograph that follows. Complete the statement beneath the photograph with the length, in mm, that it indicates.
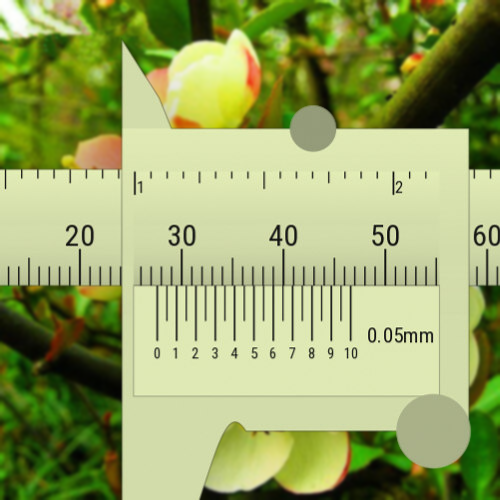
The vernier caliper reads 27.6 mm
